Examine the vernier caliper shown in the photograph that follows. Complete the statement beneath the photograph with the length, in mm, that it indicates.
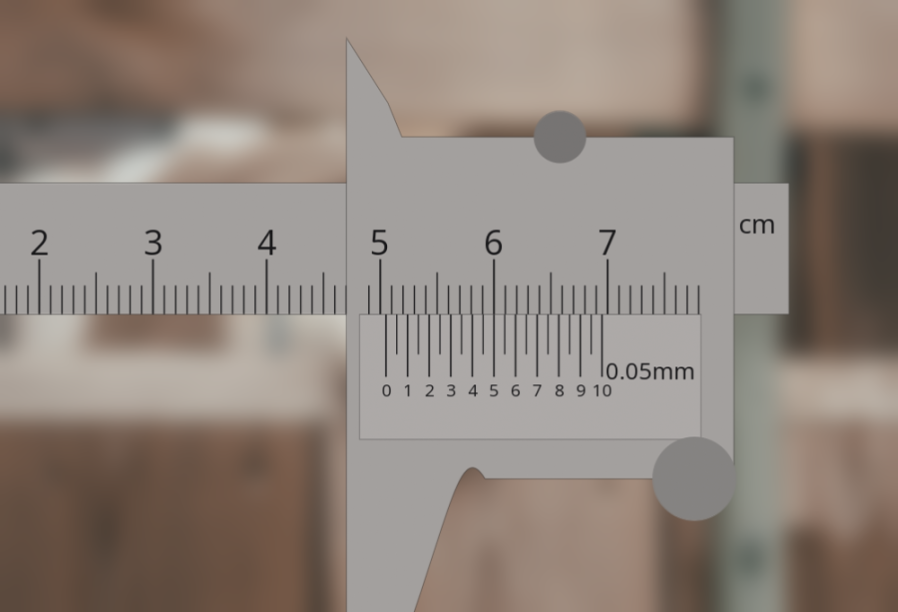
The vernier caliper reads 50.5 mm
